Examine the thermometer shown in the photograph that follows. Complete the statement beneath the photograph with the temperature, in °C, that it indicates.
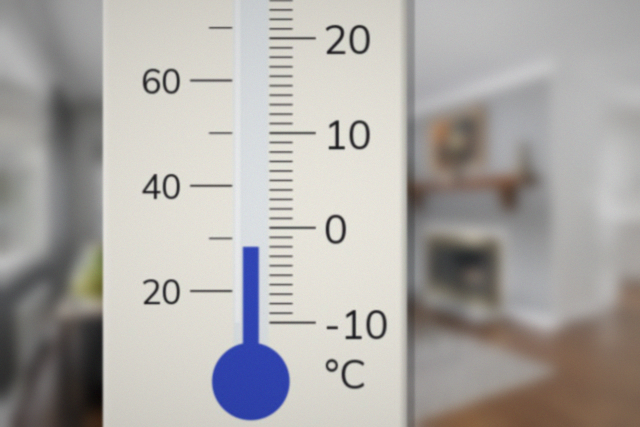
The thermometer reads -2 °C
